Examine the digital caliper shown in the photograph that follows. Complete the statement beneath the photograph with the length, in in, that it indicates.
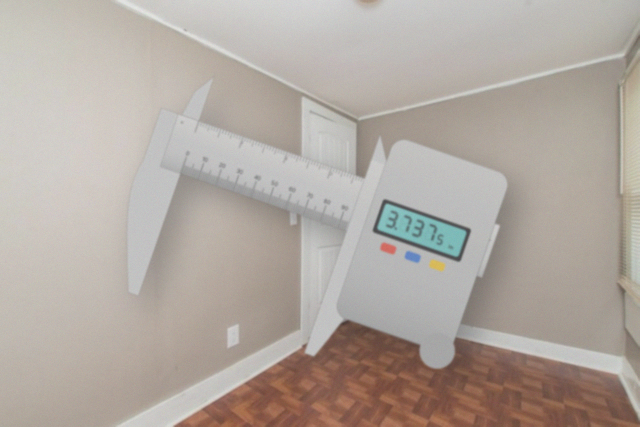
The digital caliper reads 3.7375 in
